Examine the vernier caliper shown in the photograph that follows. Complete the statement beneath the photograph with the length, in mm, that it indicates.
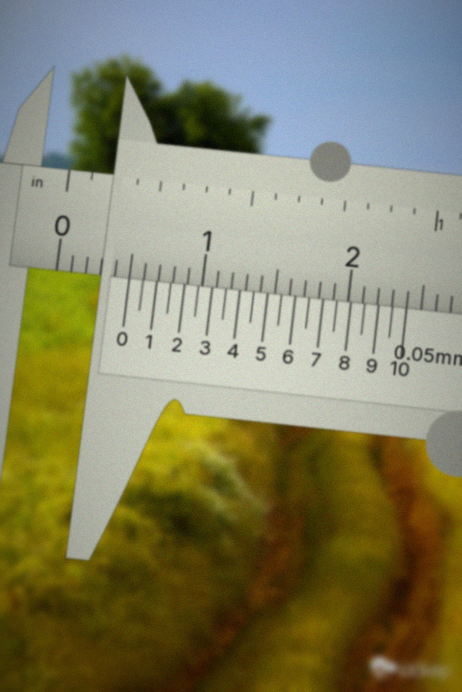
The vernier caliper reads 5.0 mm
